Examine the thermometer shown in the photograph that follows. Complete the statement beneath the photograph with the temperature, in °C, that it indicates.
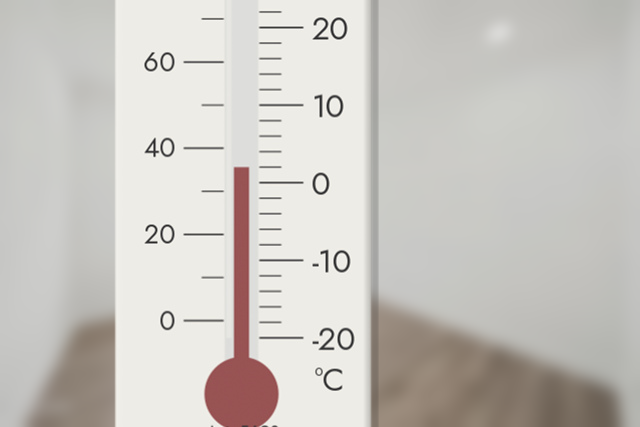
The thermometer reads 2 °C
